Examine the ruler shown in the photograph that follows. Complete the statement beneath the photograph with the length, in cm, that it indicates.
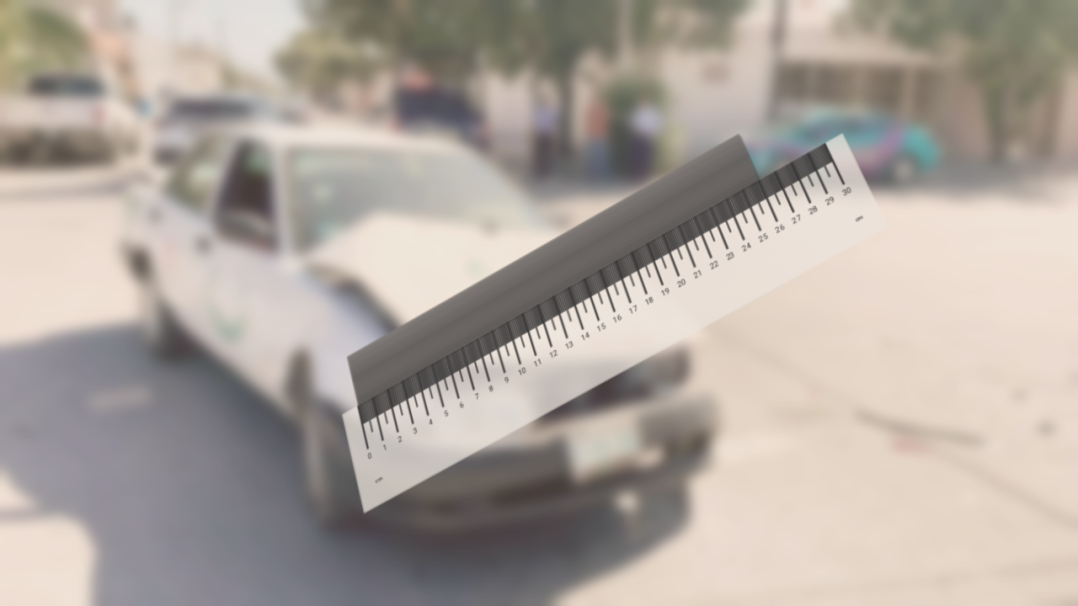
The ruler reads 26 cm
